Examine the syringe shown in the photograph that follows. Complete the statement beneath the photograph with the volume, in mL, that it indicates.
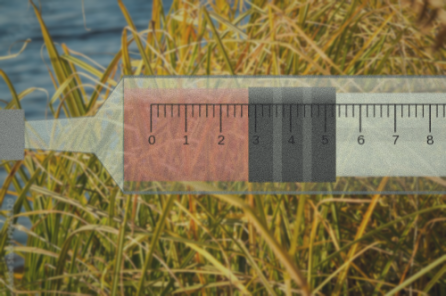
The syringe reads 2.8 mL
